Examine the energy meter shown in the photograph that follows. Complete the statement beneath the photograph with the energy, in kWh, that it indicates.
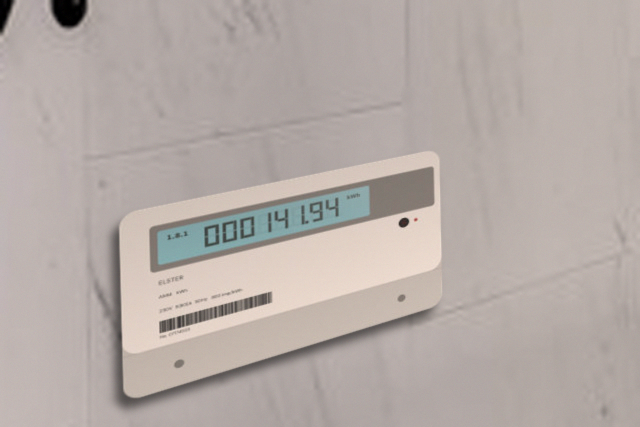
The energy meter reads 141.94 kWh
